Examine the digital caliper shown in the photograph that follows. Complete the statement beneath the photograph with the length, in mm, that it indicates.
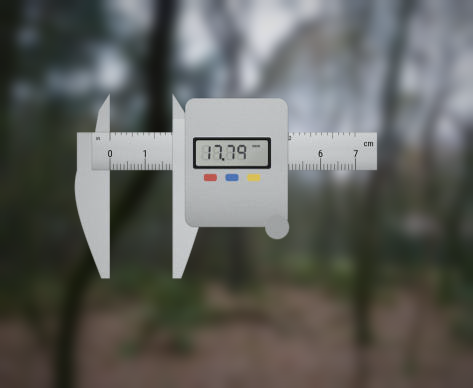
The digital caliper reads 17.79 mm
